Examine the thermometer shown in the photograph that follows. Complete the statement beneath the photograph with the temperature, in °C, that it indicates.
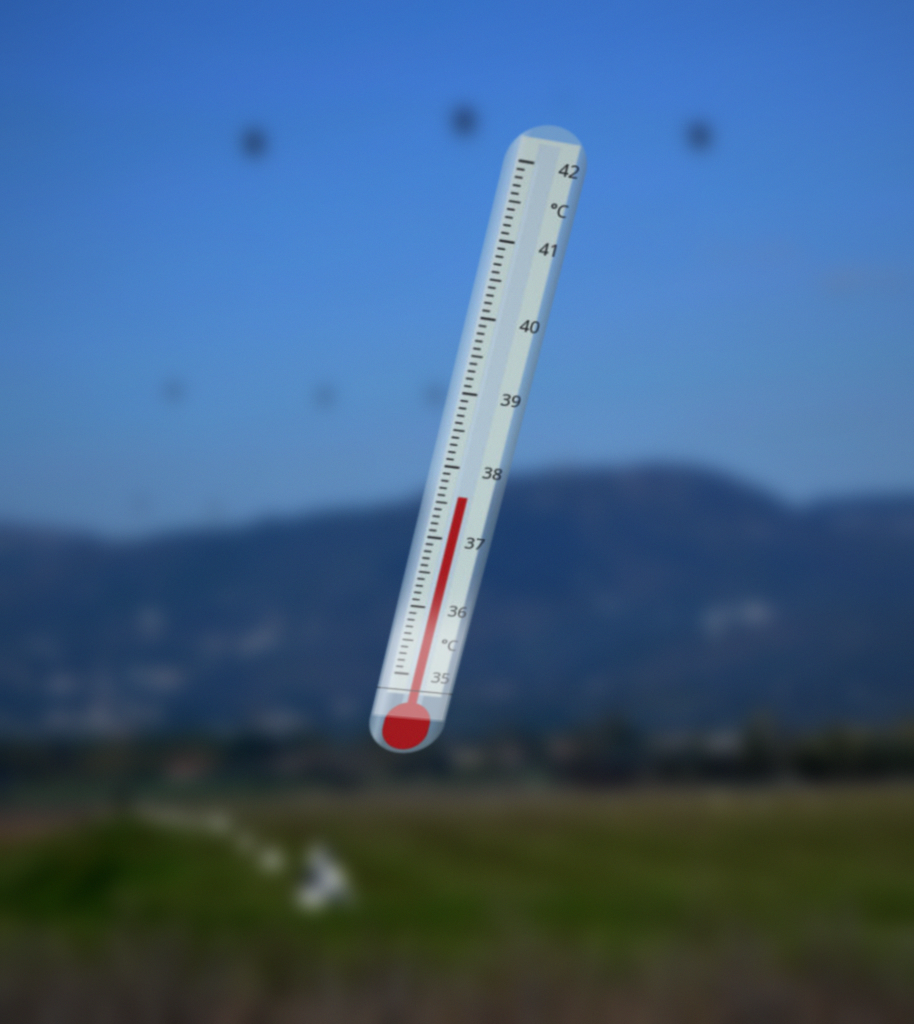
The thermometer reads 37.6 °C
